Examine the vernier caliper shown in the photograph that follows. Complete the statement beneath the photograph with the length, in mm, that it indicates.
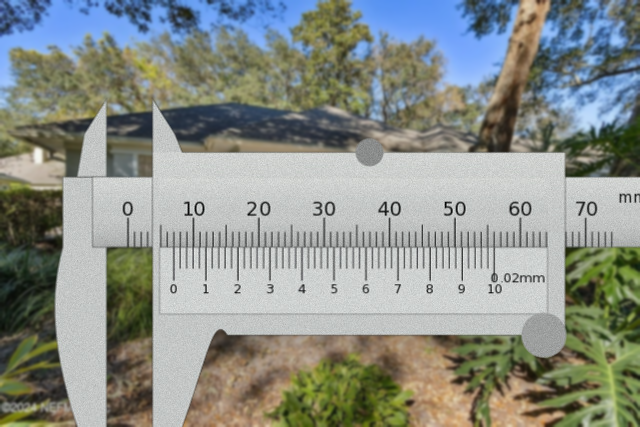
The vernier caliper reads 7.0 mm
